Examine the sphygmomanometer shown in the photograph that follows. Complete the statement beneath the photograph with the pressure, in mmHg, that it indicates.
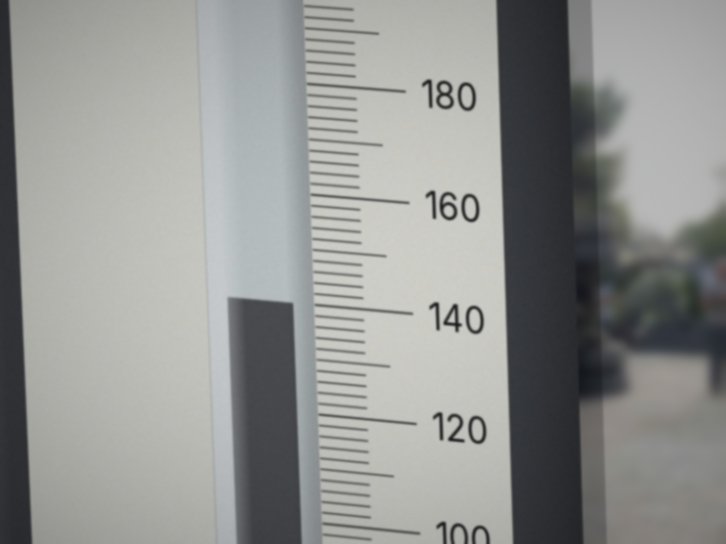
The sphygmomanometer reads 140 mmHg
